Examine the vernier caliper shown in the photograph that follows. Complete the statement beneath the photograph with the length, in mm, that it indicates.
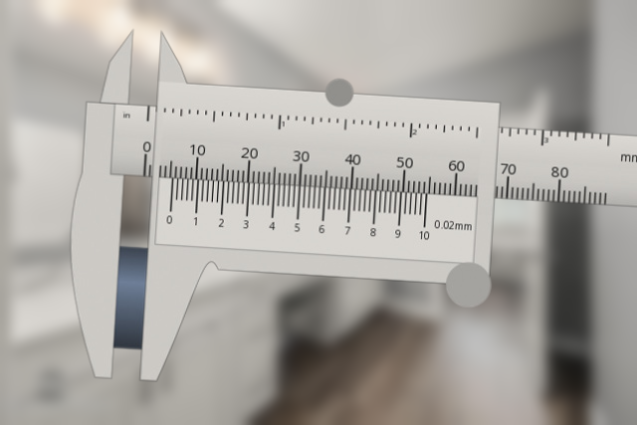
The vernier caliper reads 5.5 mm
